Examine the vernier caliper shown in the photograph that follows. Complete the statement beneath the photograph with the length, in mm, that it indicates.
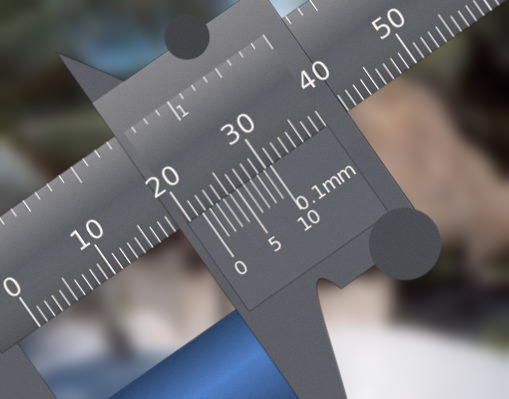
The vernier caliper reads 21.6 mm
